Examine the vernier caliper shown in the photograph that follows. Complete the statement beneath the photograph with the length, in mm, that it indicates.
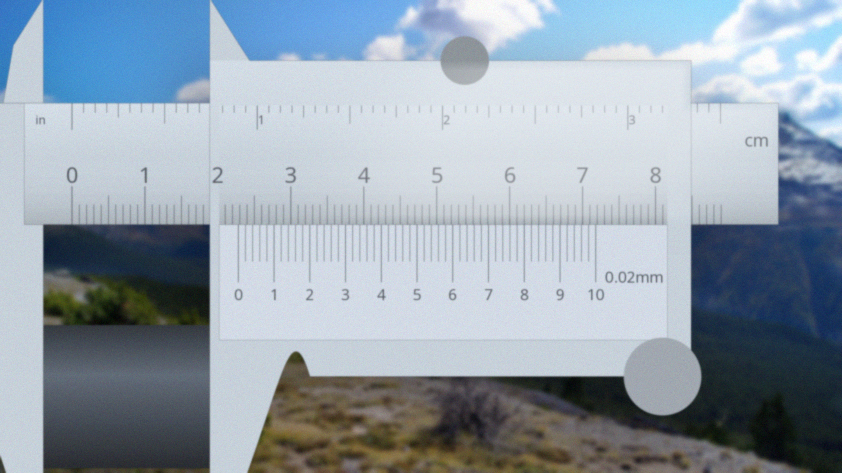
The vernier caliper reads 22.8 mm
